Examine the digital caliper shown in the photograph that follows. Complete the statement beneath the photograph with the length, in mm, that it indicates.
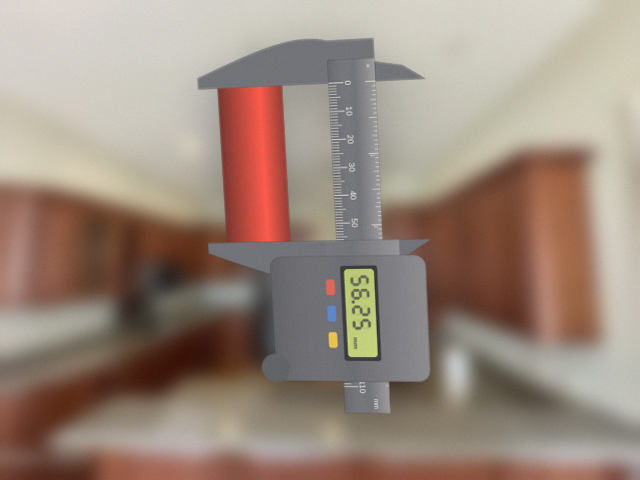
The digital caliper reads 56.25 mm
